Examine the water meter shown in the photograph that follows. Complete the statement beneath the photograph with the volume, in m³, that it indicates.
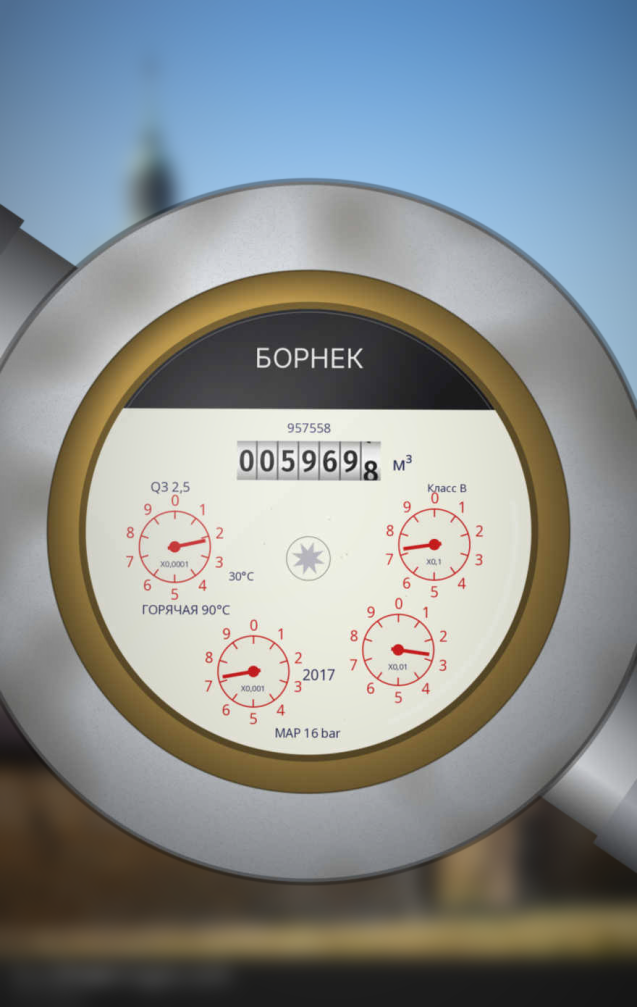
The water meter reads 59697.7272 m³
